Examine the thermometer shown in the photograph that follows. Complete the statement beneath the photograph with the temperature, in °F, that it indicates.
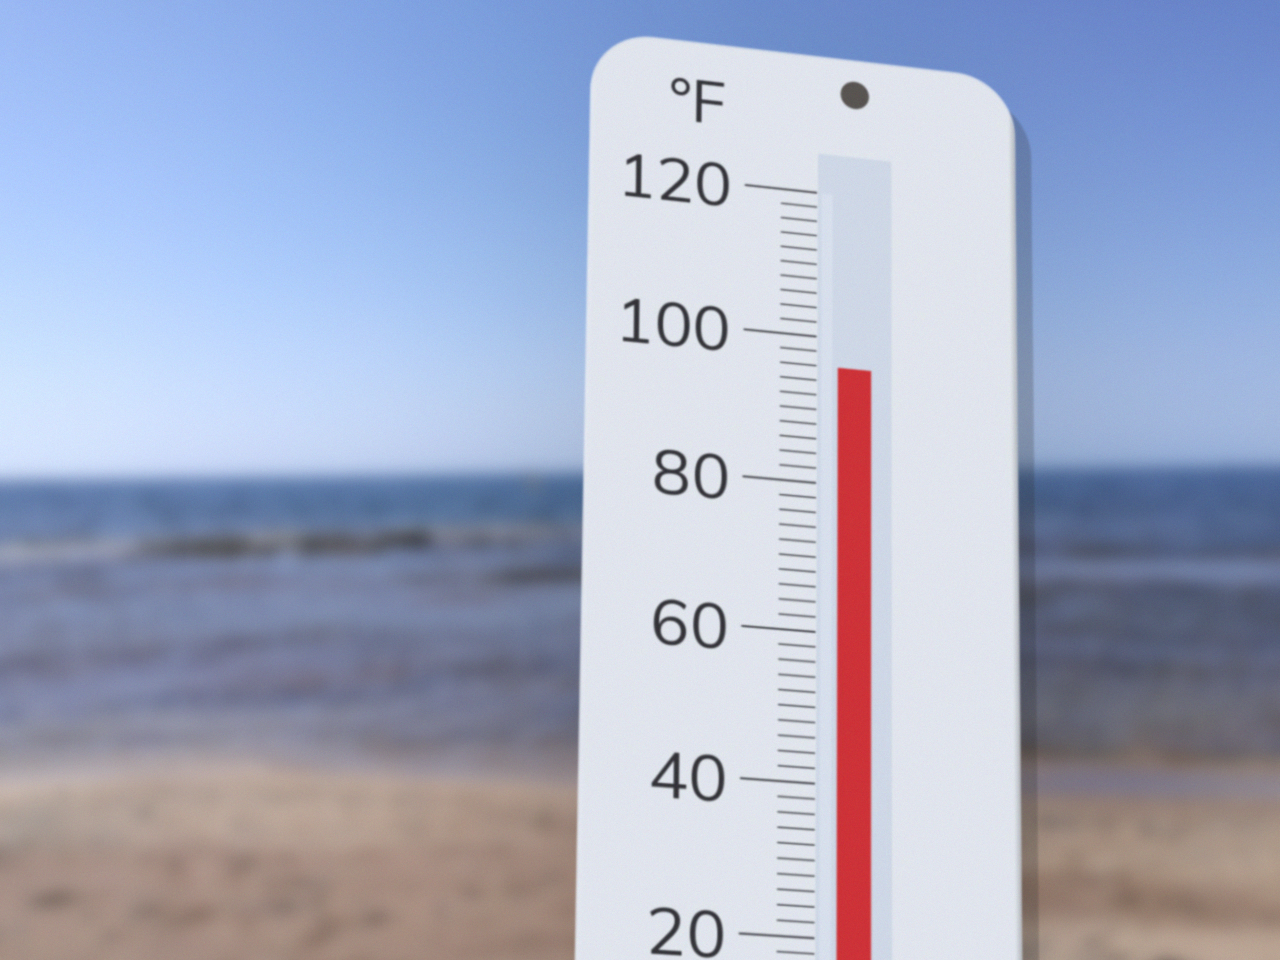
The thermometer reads 96 °F
